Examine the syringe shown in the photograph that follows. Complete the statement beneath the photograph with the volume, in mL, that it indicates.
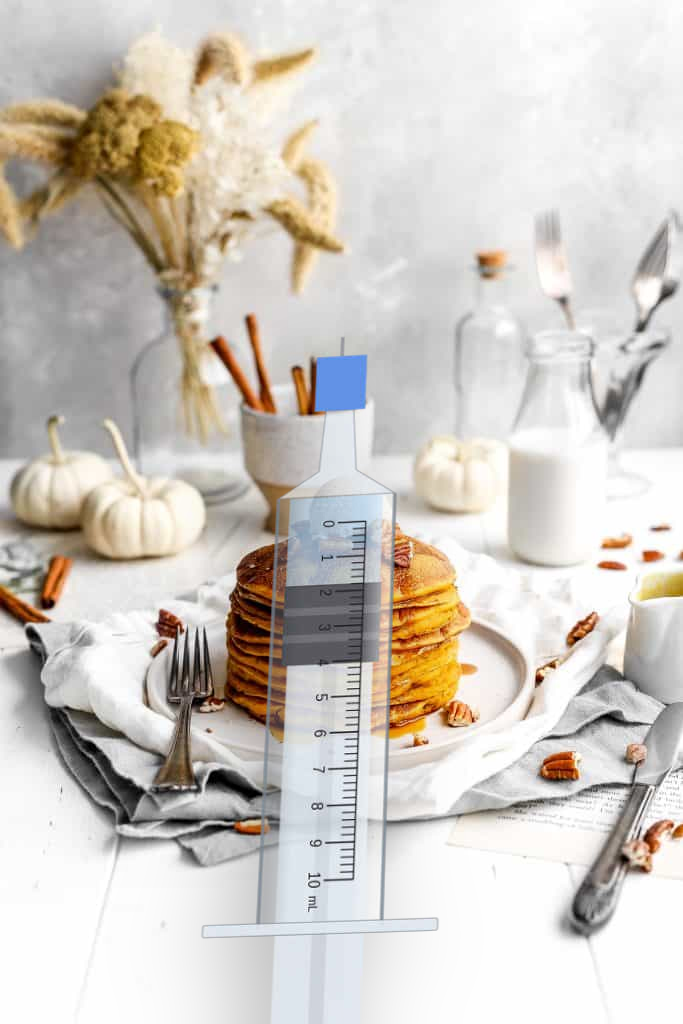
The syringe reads 1.8 mL
